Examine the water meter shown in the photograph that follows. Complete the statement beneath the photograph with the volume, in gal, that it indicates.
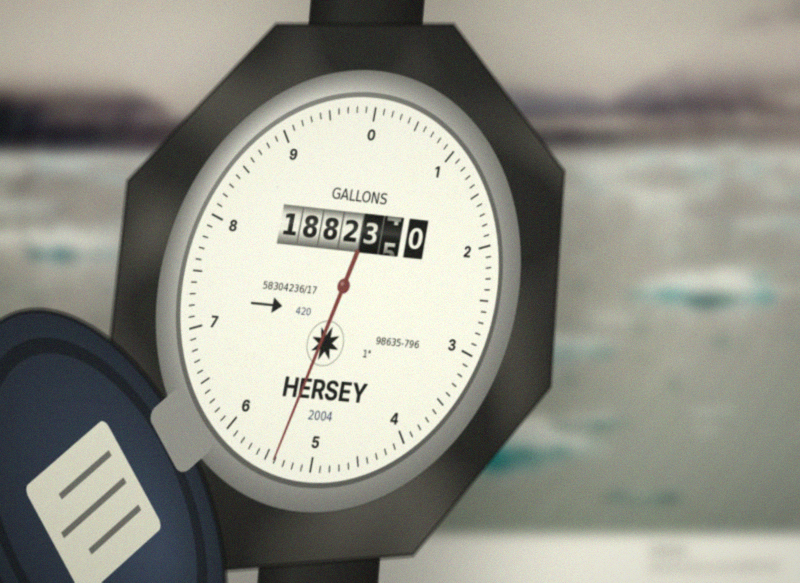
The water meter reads 1882345.4 gal
